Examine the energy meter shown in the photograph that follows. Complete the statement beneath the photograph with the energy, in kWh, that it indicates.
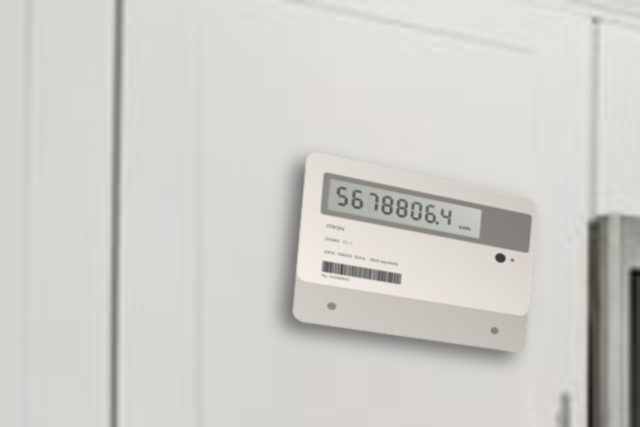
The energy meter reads 5678806.4 kWh
